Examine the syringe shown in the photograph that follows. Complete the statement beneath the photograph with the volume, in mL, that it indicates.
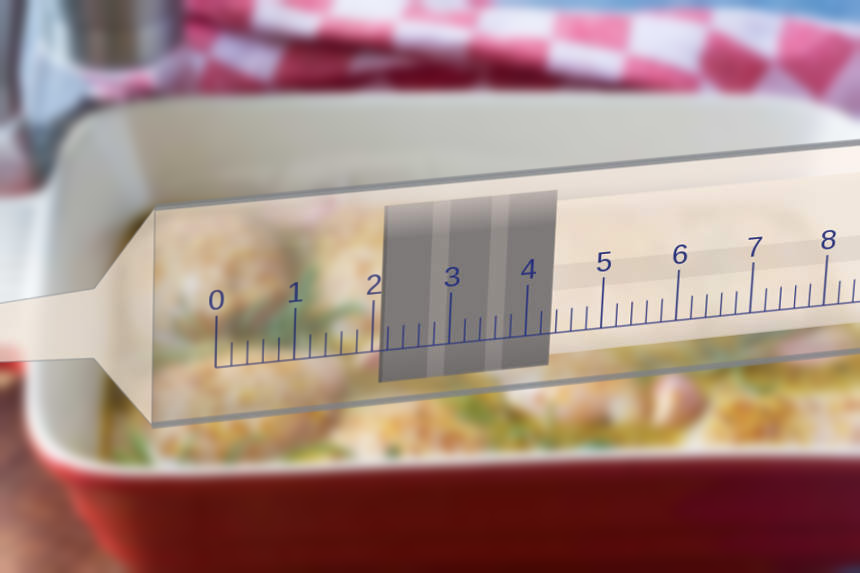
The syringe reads 2.1 mL
